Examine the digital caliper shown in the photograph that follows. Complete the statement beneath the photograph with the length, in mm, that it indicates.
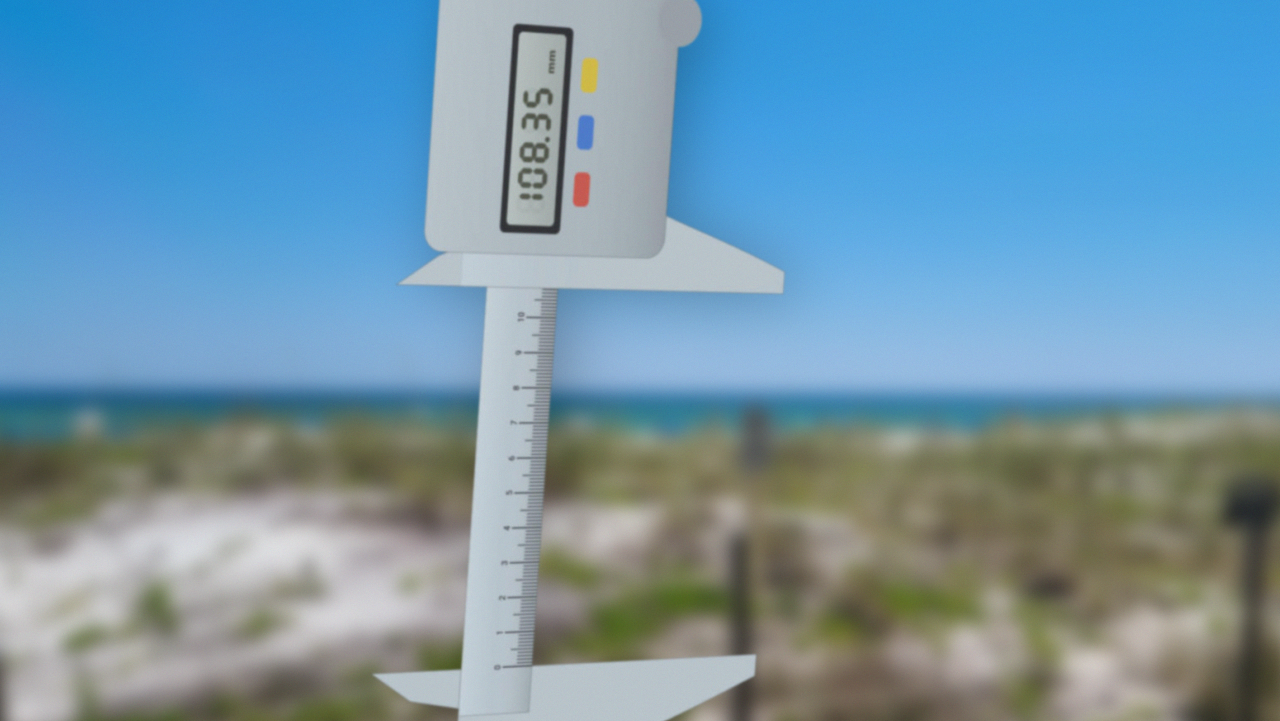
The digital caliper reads 108.35 mm
